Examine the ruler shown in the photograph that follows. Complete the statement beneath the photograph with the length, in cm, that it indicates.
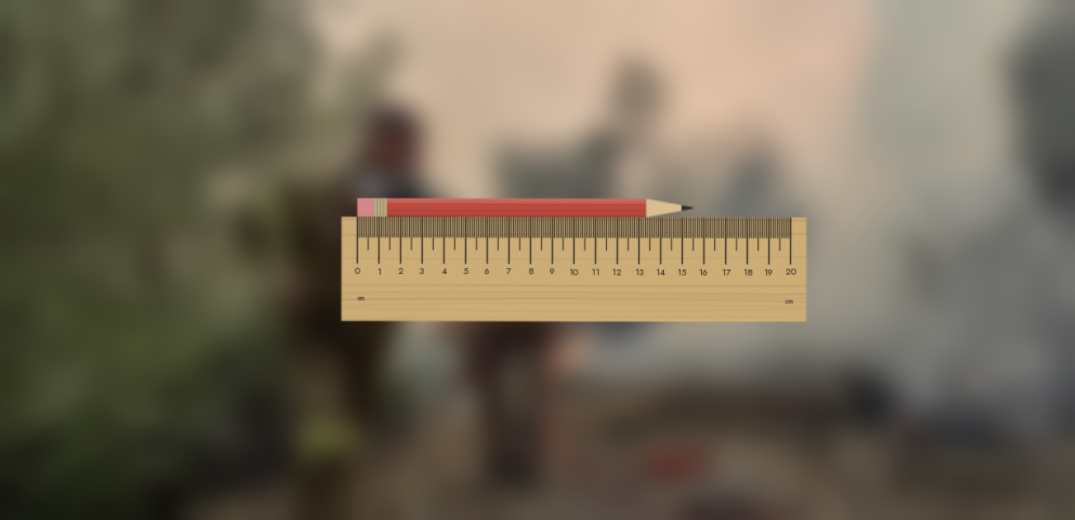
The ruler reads 15.5 cm
